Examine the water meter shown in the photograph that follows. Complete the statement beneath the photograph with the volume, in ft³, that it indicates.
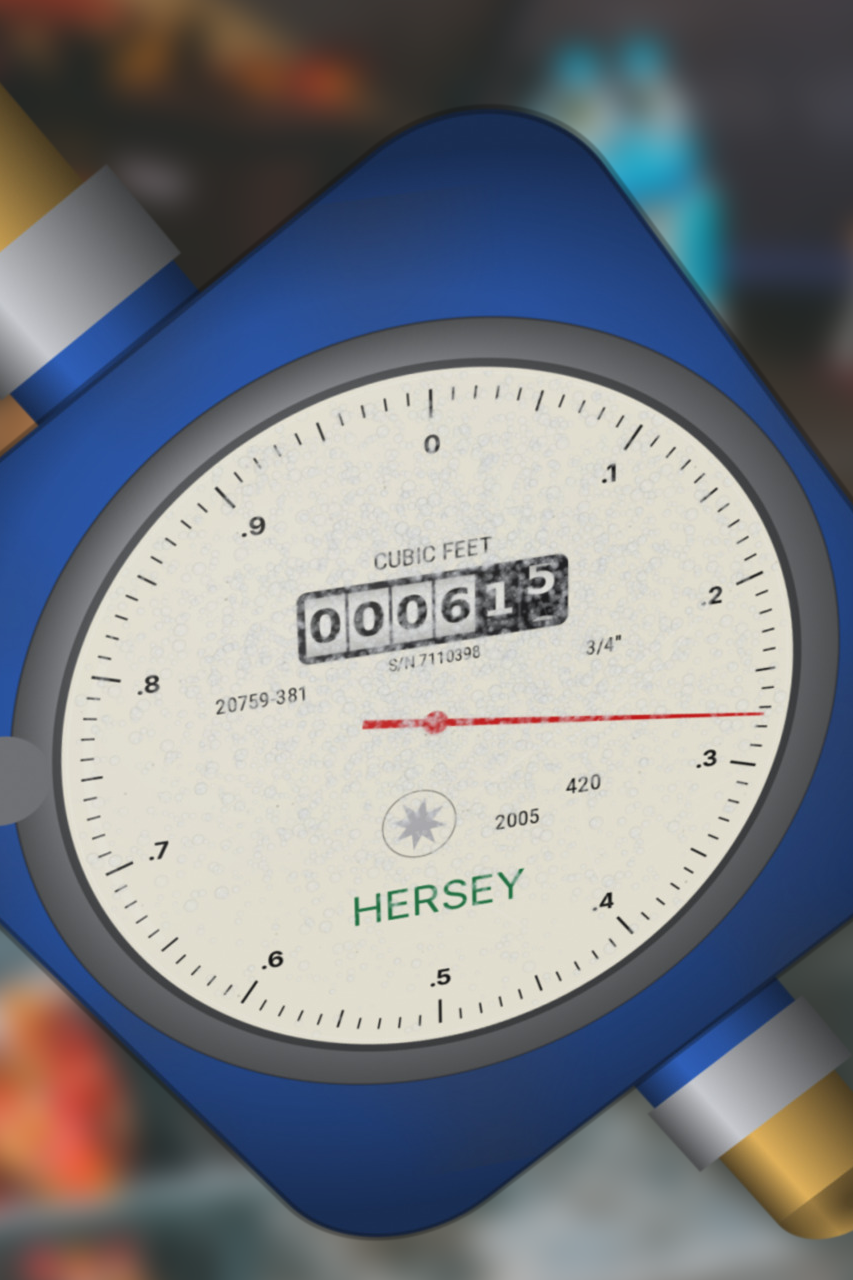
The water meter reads 615.27 ft³
